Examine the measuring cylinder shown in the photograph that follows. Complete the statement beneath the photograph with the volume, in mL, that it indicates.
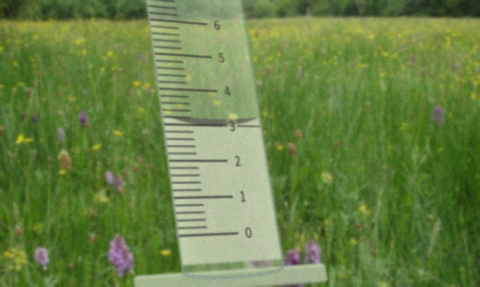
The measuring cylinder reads 3 mL
